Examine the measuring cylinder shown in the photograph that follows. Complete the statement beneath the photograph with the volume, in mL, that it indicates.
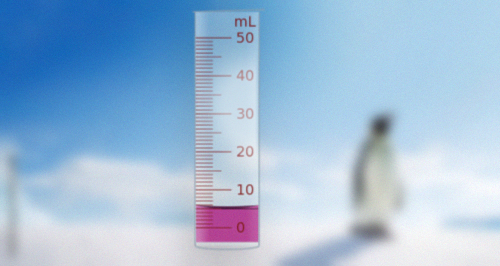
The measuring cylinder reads 5 mL
